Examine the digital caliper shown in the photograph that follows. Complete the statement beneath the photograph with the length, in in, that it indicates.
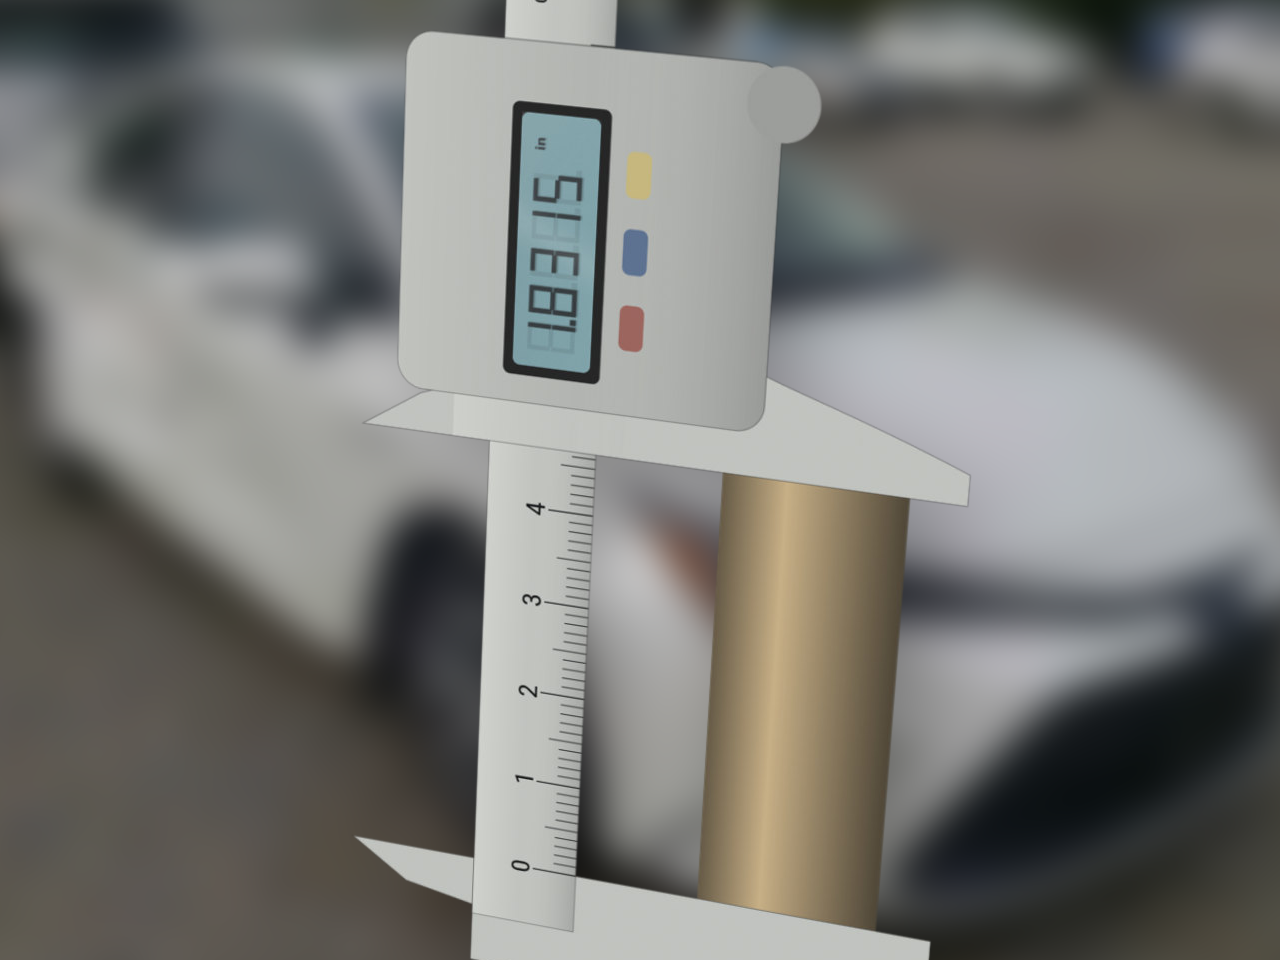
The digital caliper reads 1.8315 in
